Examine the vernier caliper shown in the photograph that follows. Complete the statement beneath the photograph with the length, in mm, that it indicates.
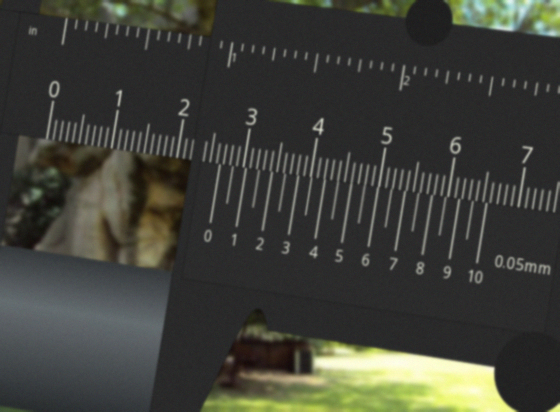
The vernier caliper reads 26.5 mm
